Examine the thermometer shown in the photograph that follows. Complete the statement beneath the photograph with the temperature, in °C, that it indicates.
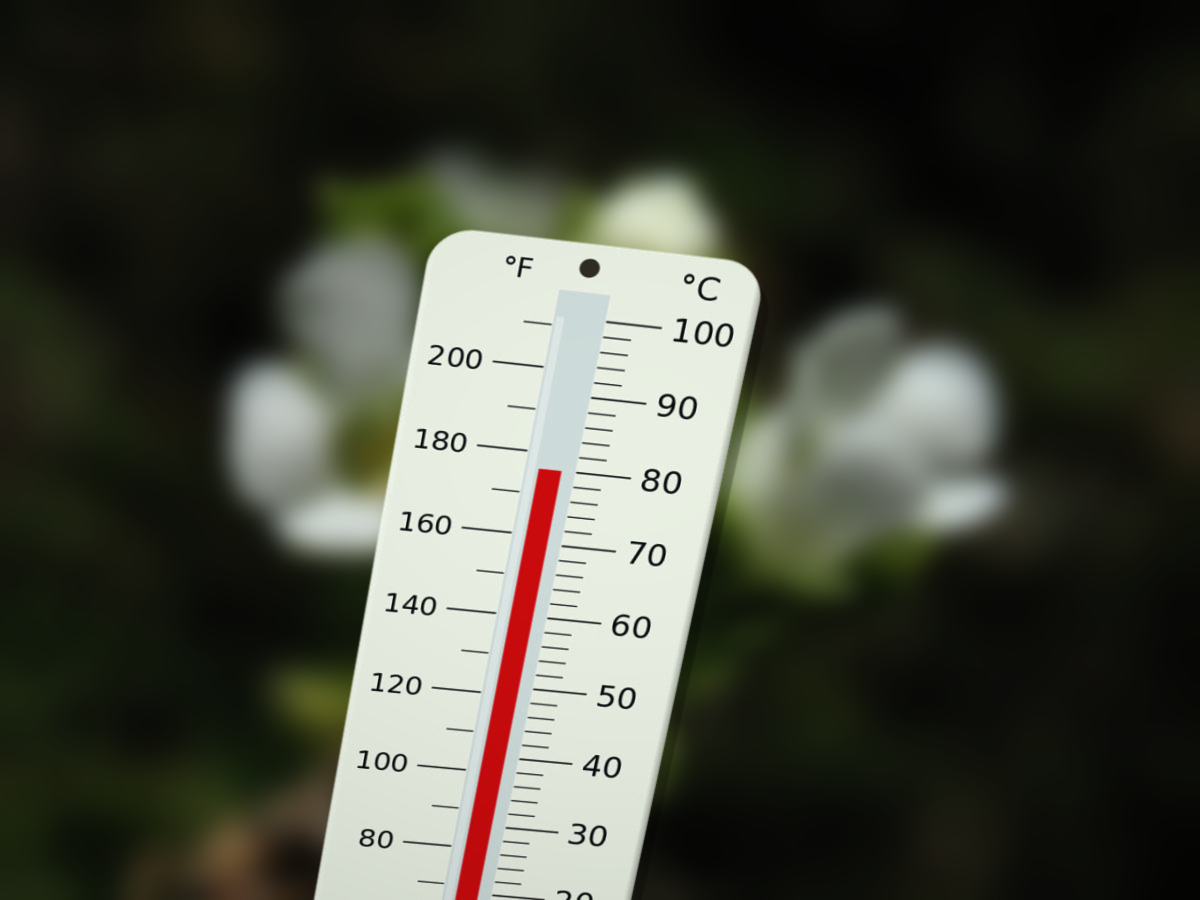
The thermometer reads 80 °C
